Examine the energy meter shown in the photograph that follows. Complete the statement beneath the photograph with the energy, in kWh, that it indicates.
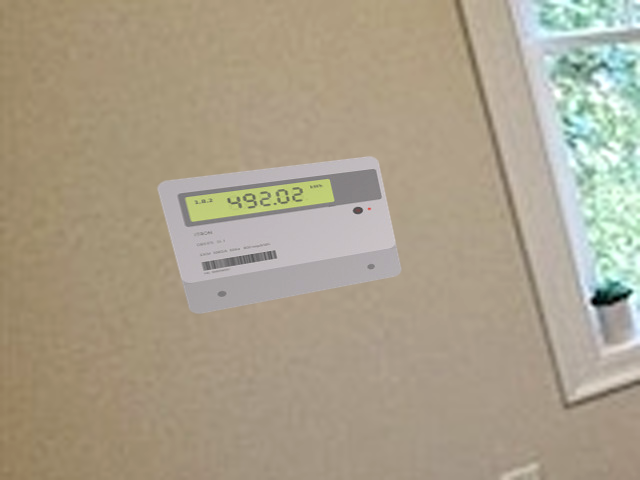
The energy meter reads 492.02 kWh
